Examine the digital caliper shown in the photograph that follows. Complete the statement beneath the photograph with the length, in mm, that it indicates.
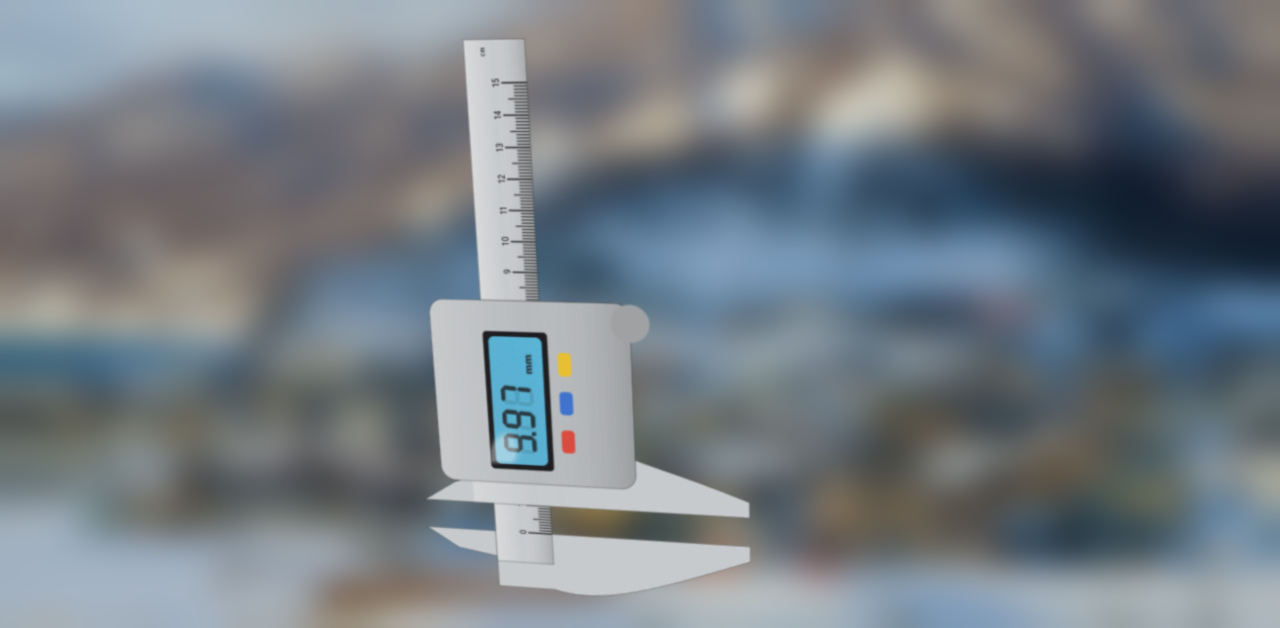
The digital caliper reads 9.97 mm
